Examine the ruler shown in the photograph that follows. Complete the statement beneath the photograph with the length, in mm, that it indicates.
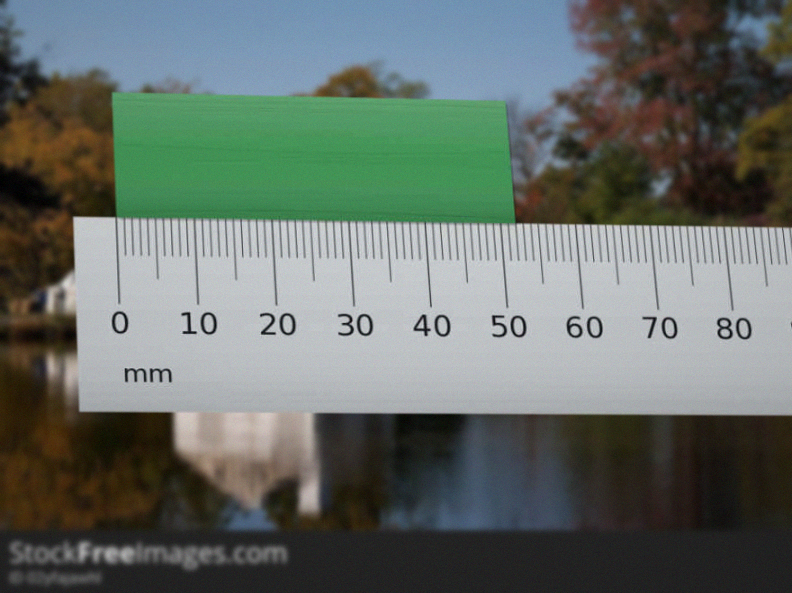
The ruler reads 52 mm
